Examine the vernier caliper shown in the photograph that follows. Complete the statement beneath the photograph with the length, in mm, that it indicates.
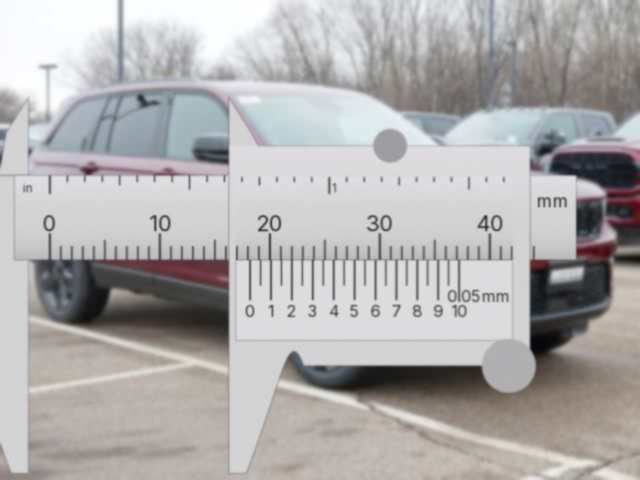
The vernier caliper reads 18.2 mm
